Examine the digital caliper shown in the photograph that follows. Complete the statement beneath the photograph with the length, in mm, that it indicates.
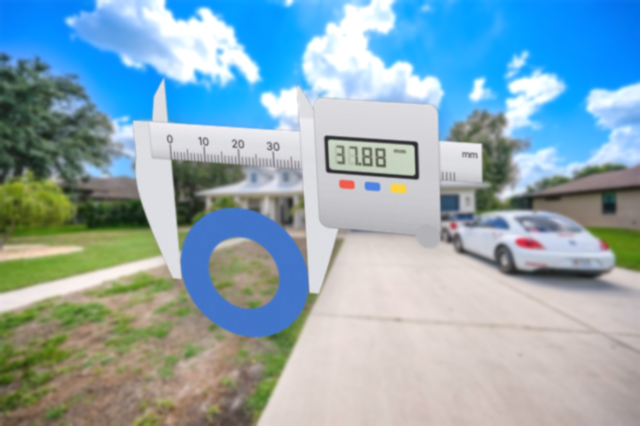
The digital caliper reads 37.88 mm
